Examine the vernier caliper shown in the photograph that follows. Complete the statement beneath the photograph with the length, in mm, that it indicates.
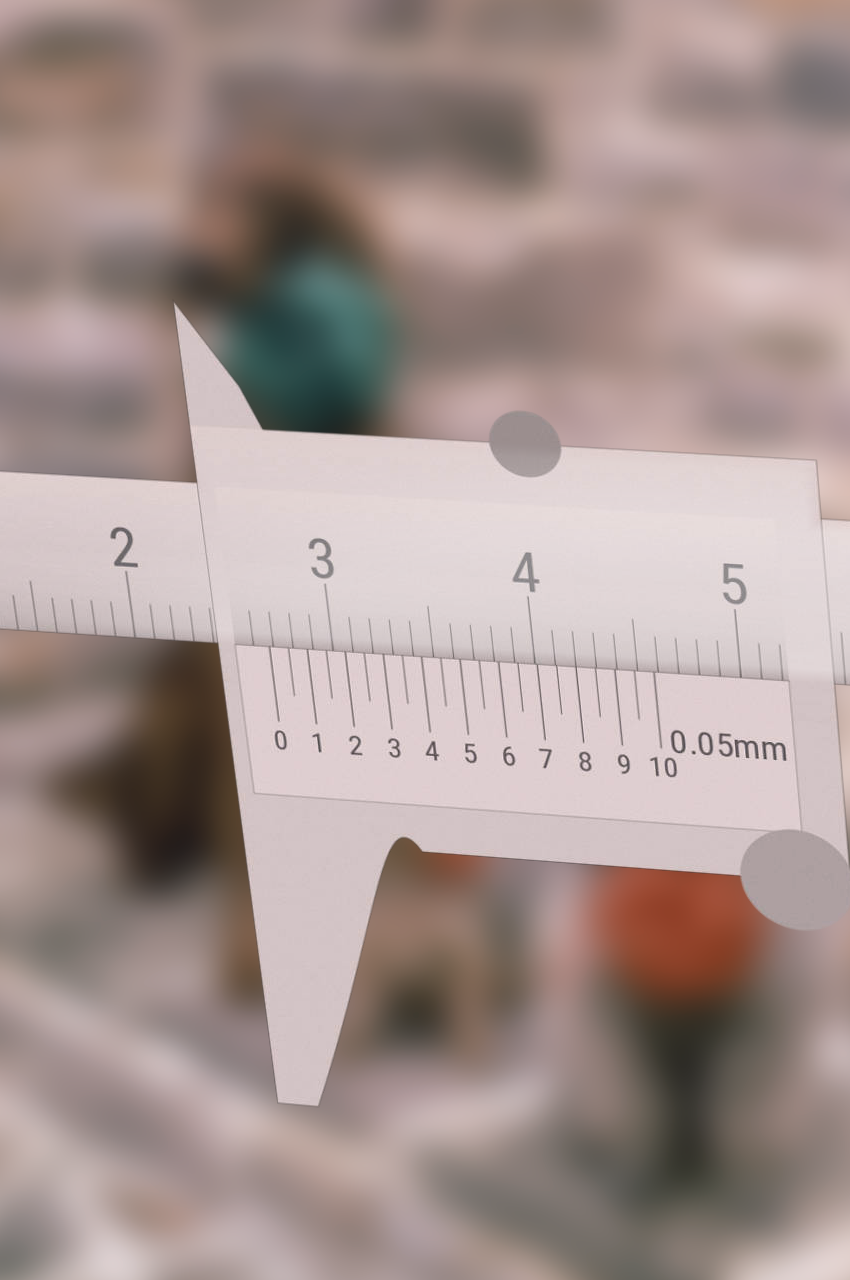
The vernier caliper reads 26.8 mm
